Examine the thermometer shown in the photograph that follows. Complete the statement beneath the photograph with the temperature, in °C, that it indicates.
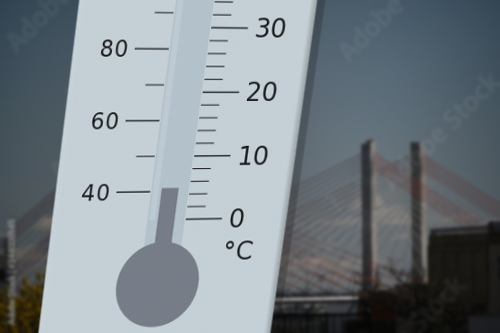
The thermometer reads 5 °C
